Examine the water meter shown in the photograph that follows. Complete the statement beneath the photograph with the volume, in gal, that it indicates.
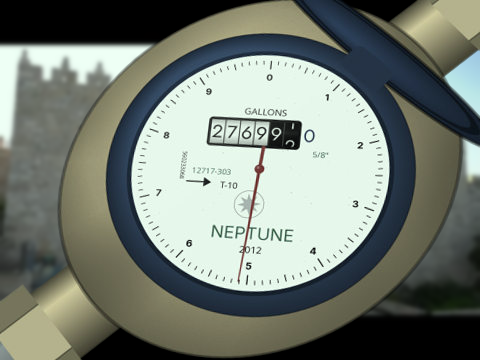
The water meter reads 2769915.1 gal
